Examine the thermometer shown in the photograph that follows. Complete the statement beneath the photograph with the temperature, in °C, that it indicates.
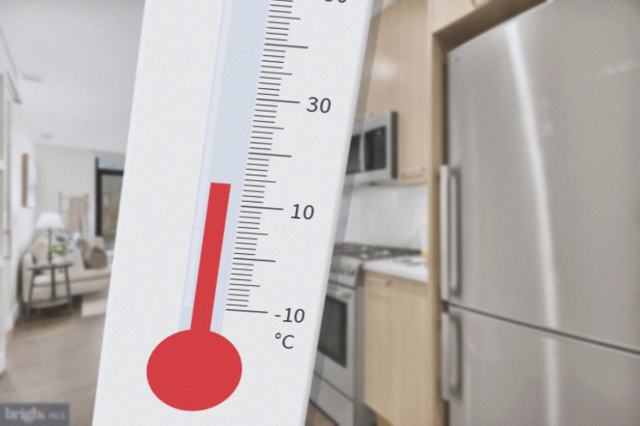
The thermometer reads 14 °C
